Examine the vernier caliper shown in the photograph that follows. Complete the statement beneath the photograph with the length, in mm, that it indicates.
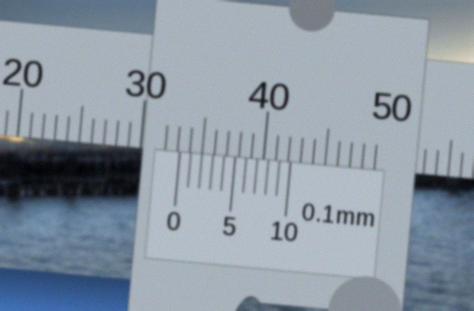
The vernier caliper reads 33.2 mm
